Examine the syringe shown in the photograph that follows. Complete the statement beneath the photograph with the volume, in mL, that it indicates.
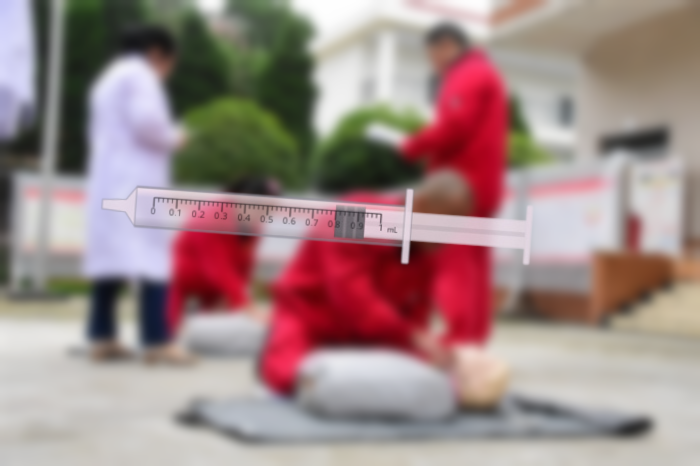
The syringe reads 0.8 mL
